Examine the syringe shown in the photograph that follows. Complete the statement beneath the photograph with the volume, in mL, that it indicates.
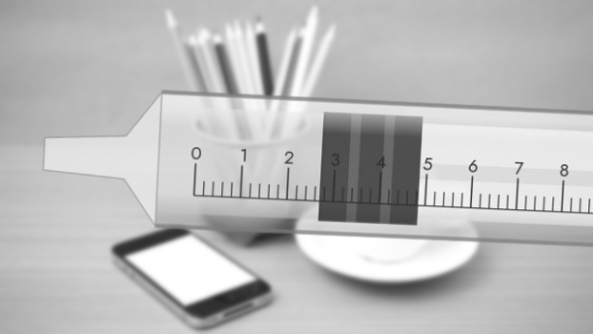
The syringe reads 2.7 mL
